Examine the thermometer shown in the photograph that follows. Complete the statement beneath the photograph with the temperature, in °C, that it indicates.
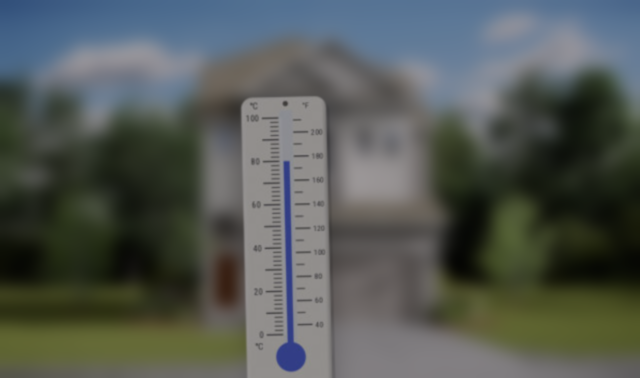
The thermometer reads 80 °C
